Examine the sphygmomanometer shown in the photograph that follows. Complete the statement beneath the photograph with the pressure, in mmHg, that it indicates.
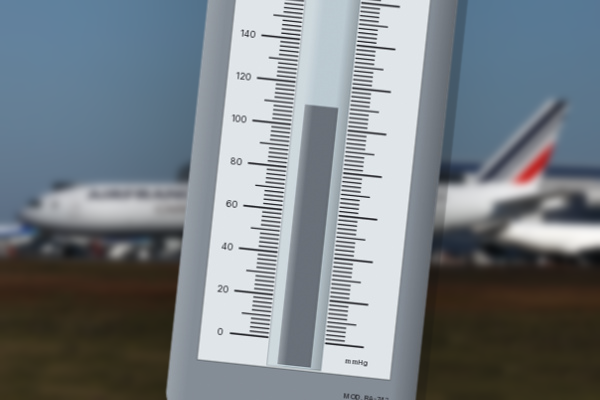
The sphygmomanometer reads 110 mmHg
